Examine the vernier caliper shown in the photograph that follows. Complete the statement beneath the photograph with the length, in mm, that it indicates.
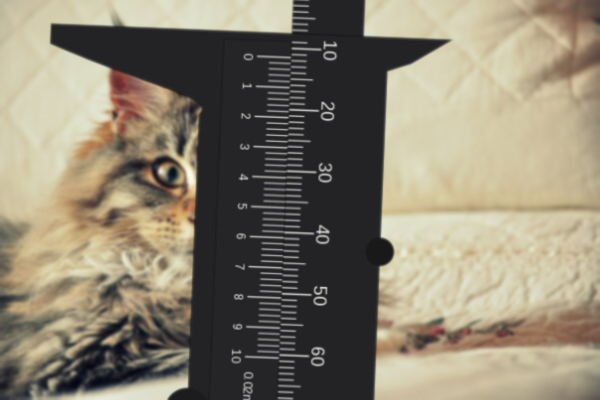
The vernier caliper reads 11.5 mm
